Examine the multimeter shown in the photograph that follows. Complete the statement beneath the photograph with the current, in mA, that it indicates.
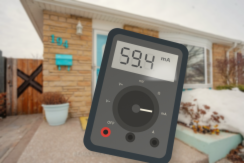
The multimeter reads 59.4 mA
